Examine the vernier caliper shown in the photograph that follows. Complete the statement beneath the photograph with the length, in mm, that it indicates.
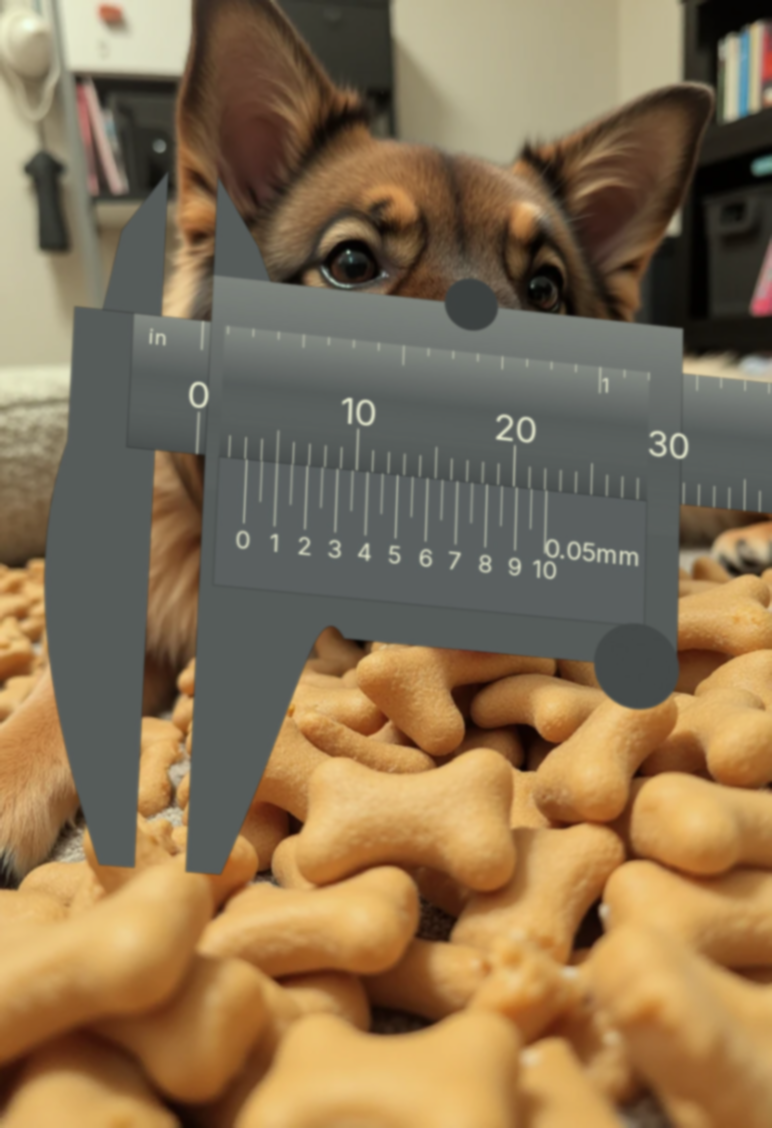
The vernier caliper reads 3.1 mm
